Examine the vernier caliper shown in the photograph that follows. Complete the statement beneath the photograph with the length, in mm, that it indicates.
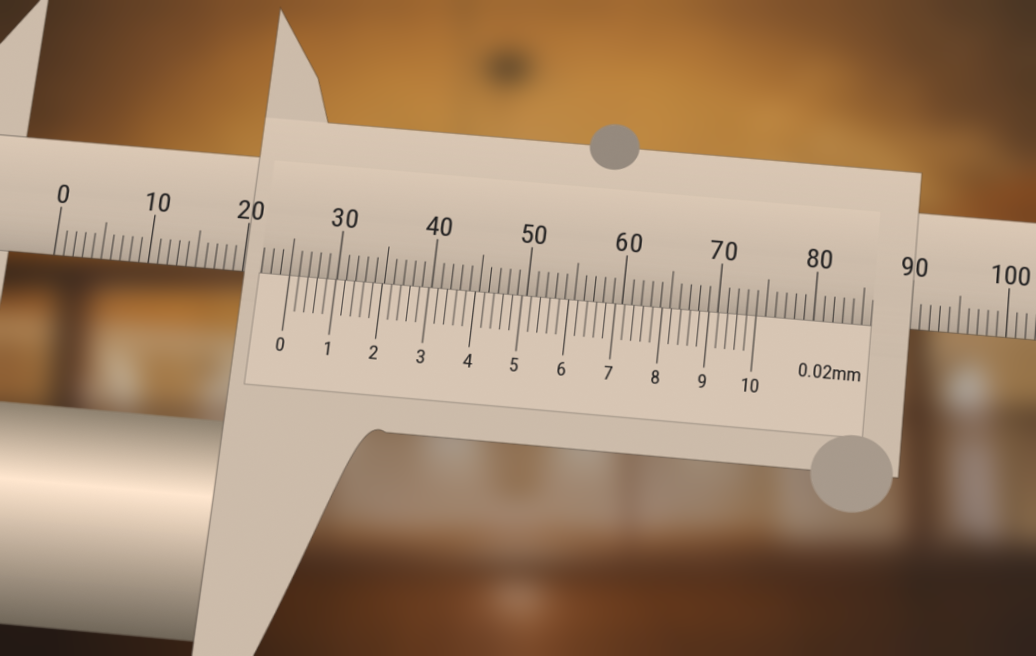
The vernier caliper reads 25.0 mm
